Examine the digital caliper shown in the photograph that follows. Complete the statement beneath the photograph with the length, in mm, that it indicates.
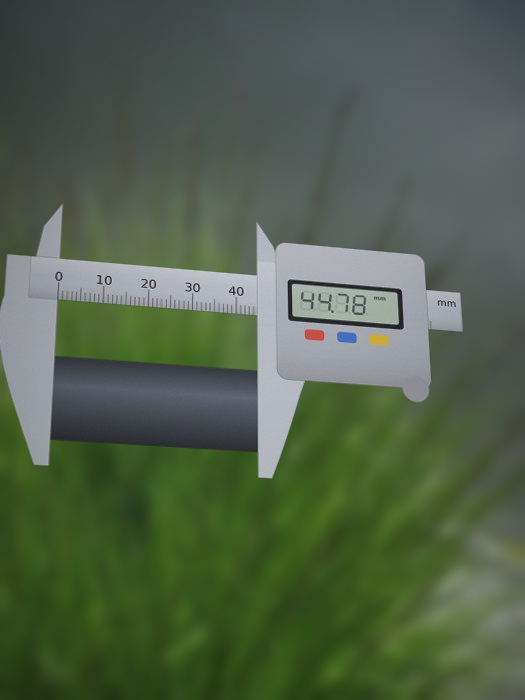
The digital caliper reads 44.78 mm
